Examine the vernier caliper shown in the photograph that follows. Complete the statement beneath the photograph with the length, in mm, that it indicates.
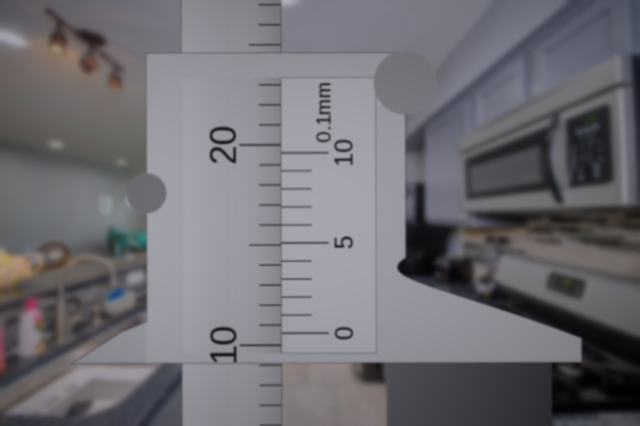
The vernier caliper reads 10.6 mm
